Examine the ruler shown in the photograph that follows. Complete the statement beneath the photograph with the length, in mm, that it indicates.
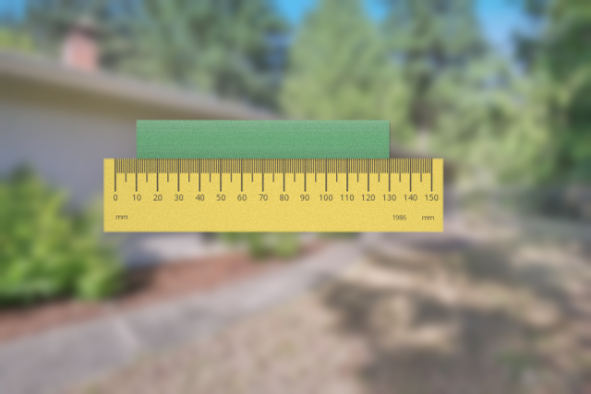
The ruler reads 120 mm
